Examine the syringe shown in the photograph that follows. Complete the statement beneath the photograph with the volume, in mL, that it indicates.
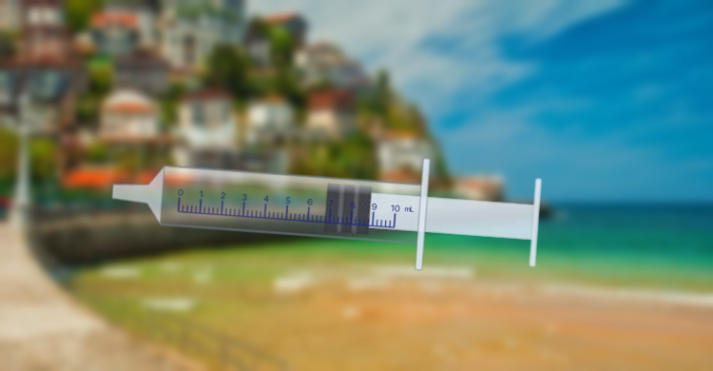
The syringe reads 6.8 mL
